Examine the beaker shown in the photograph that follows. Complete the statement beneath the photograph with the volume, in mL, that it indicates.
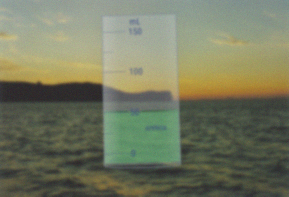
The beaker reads 50 mL
